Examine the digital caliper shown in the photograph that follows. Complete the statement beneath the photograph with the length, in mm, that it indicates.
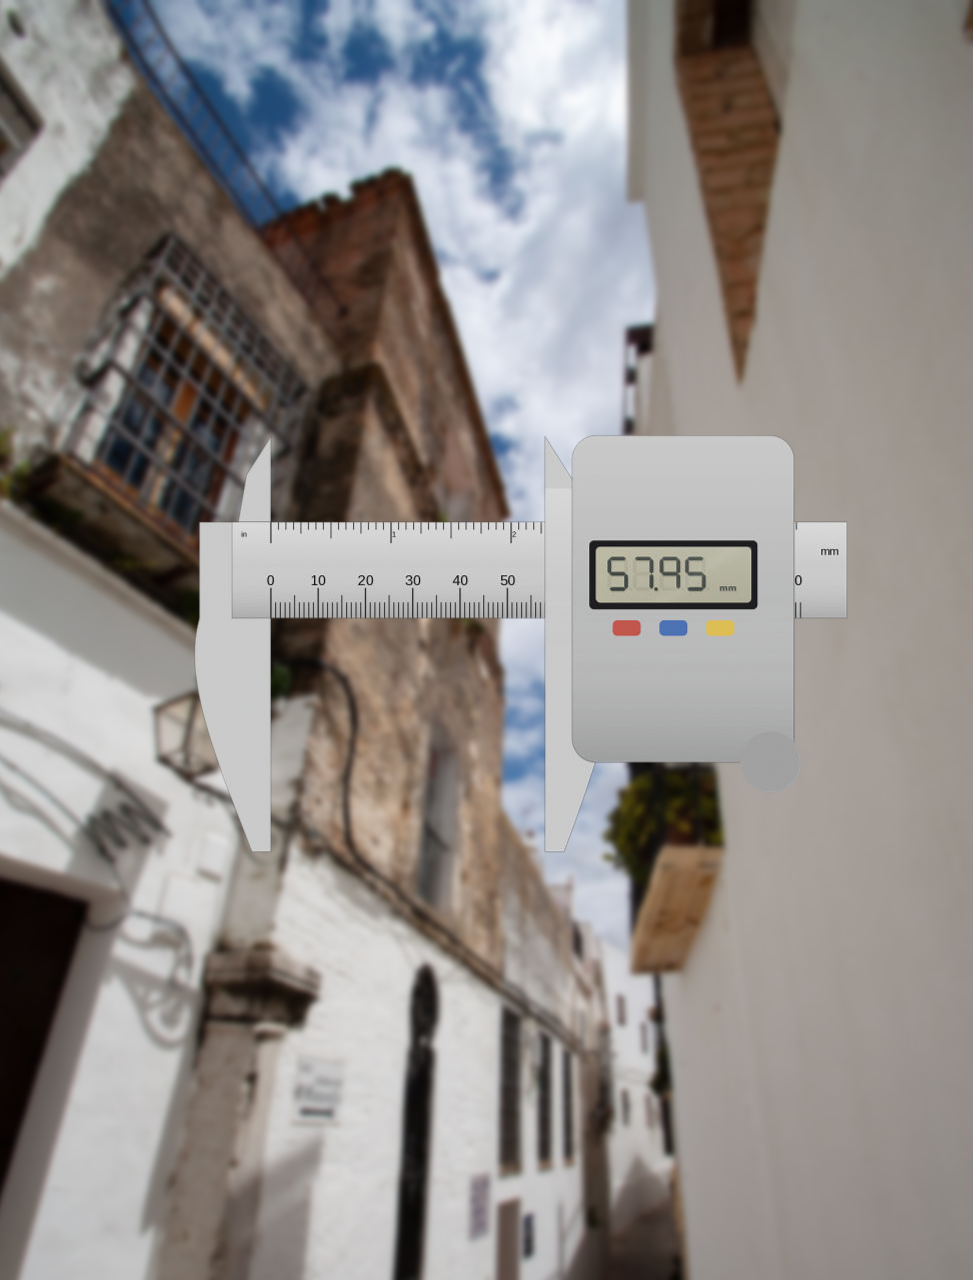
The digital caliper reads 57.95 mm
